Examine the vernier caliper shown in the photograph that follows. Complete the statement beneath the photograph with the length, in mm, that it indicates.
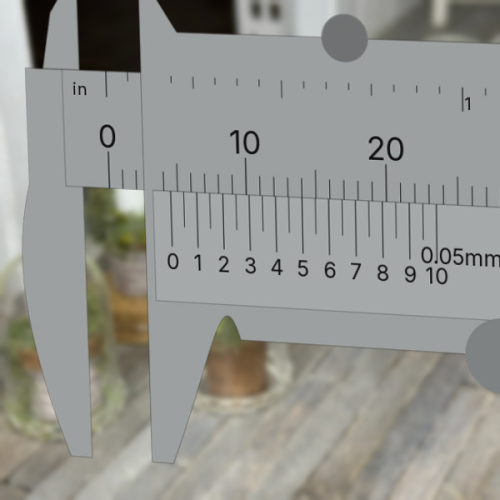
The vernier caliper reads 4.5 mm
